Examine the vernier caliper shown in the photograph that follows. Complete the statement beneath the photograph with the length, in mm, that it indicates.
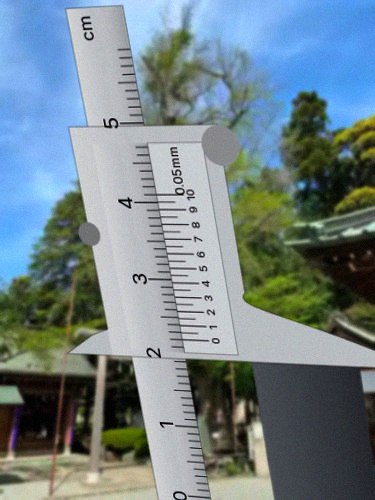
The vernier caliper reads 22.0 mm
